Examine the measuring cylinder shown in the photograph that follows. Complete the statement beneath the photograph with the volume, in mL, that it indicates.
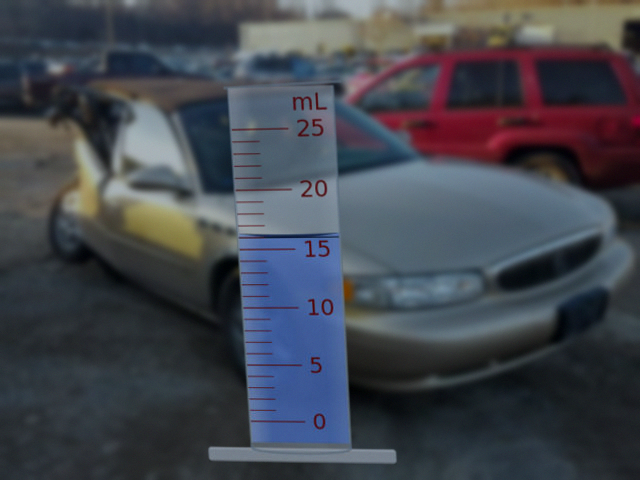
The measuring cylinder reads 16 mL
